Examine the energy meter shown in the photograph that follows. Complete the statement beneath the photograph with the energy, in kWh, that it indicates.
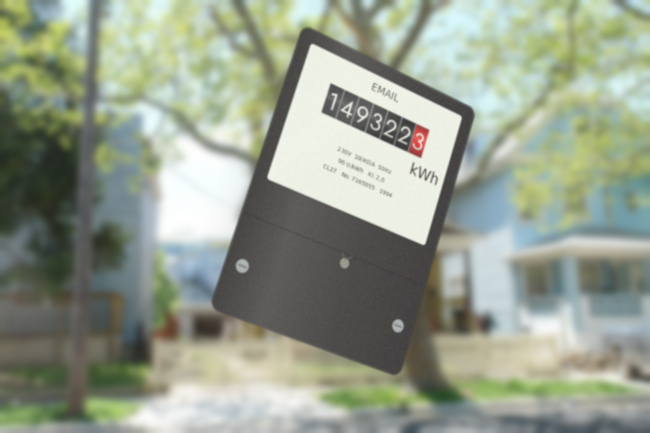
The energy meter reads 149322.3 kWh
